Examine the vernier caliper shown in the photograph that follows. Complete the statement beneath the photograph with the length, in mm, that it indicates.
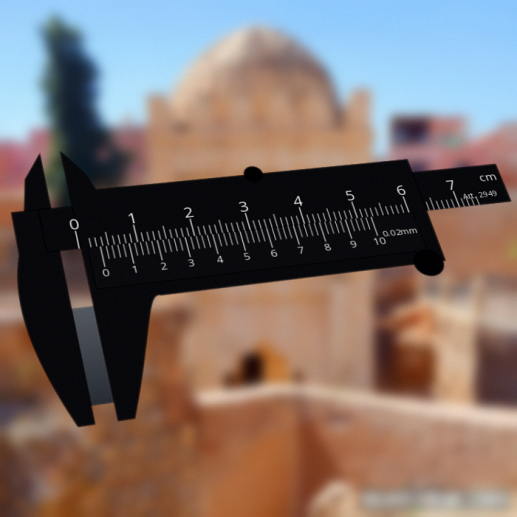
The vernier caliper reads 3.6 mm
